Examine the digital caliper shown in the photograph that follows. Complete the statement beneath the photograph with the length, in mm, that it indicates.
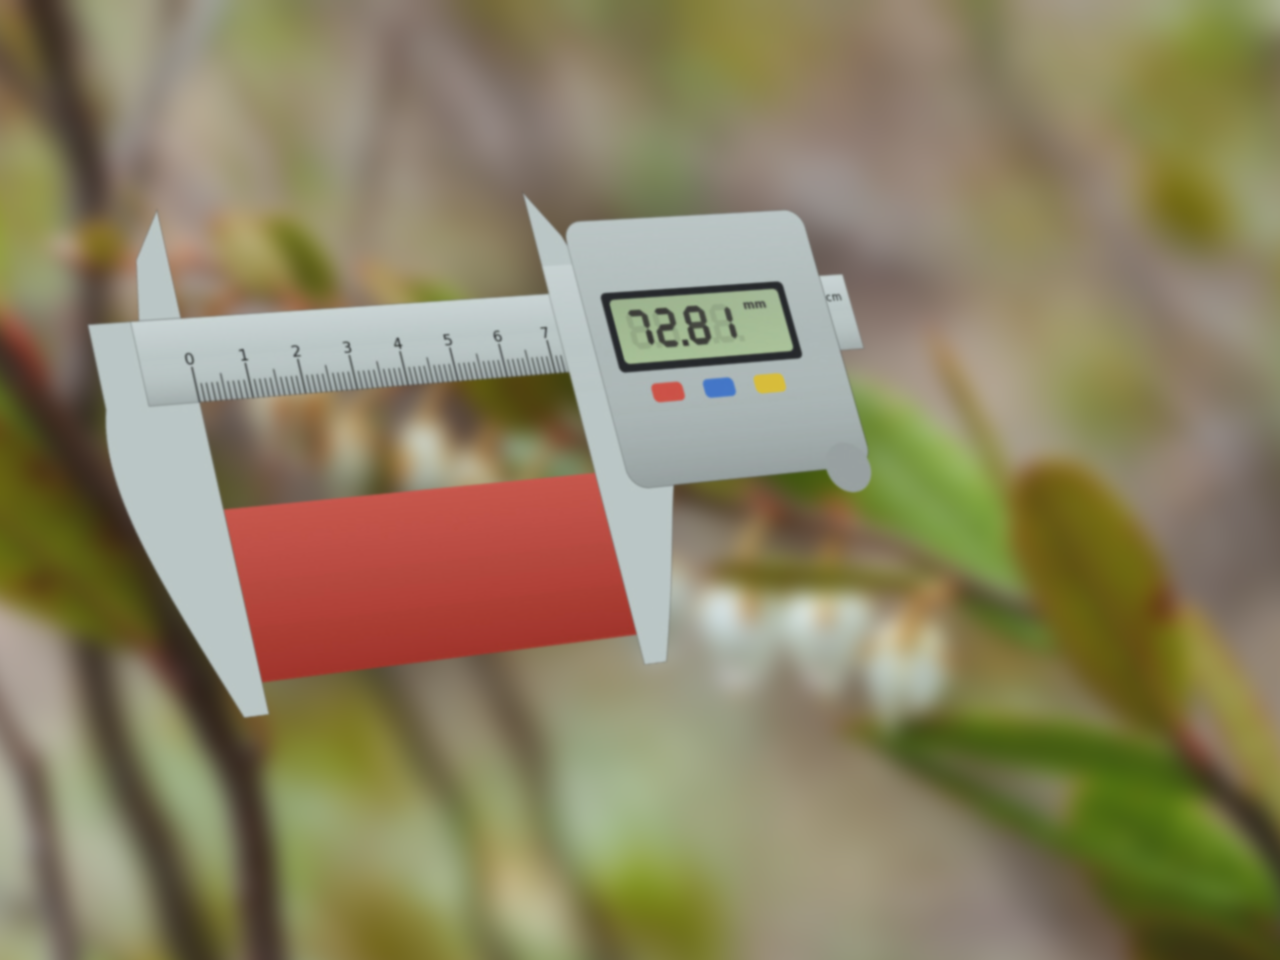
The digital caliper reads 72.81 mm
